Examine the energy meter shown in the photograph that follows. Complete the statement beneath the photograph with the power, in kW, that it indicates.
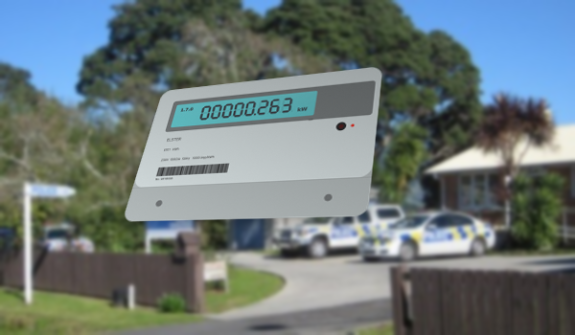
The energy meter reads 0.263 kW
